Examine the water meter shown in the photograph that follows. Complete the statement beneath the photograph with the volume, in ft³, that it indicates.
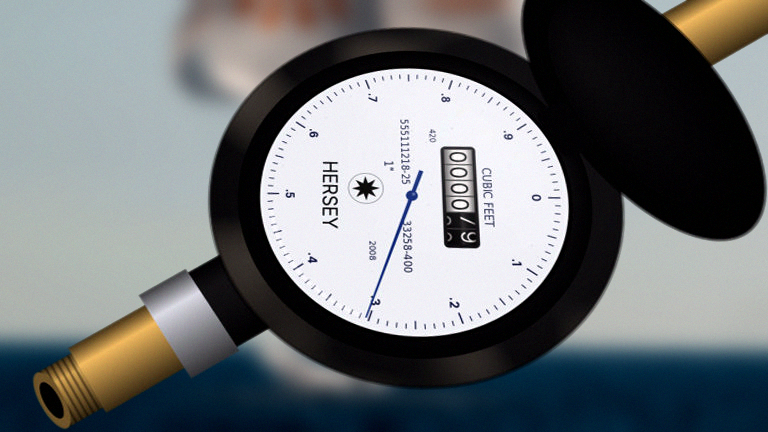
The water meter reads 79.30 ft³
